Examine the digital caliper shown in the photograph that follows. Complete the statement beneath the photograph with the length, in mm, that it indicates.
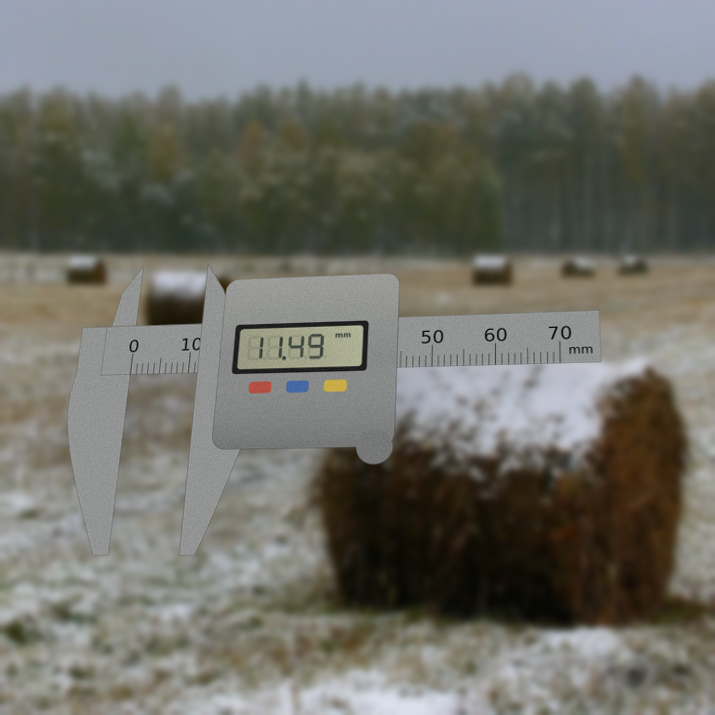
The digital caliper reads 11.49 mm
